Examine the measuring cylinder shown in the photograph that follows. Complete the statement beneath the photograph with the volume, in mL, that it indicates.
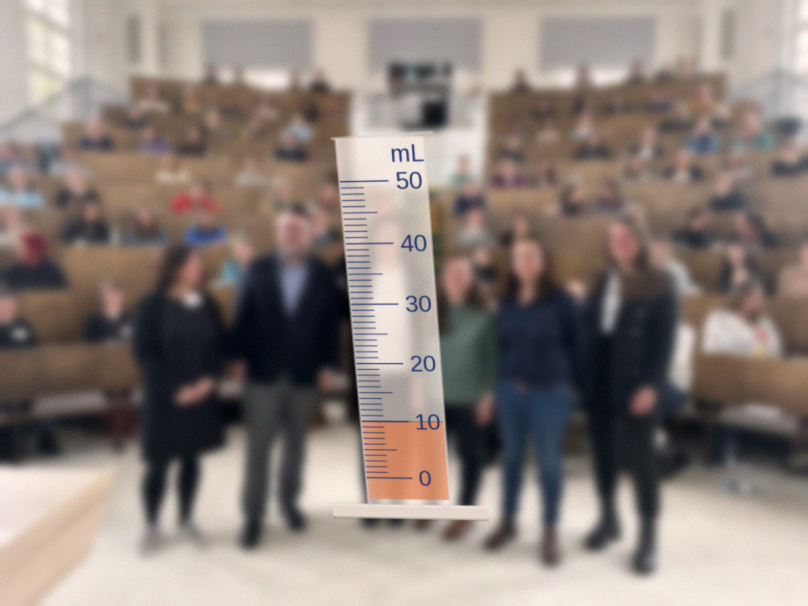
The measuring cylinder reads 10 mL
